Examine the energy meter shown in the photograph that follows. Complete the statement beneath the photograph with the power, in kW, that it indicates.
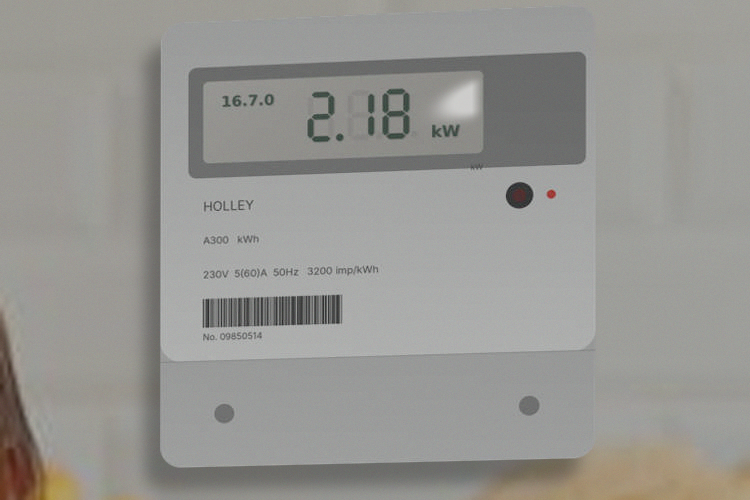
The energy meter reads 2.18 kW
